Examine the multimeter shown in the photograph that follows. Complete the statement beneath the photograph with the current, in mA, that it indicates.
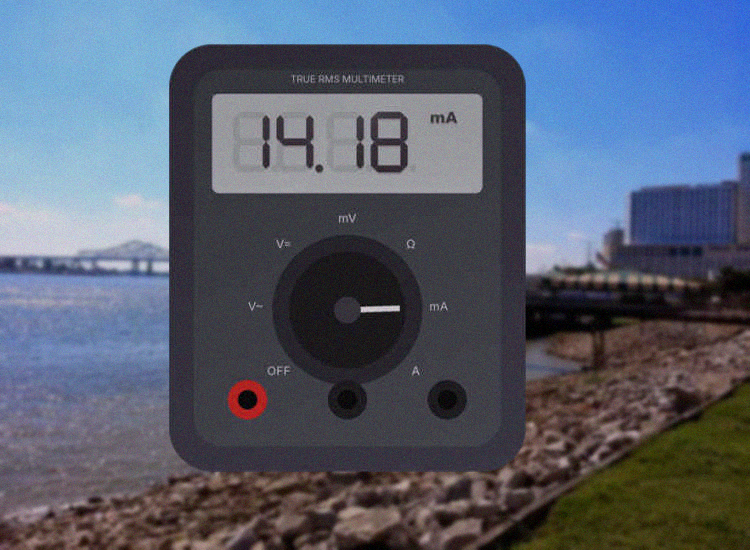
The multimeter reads 14.18 mA
